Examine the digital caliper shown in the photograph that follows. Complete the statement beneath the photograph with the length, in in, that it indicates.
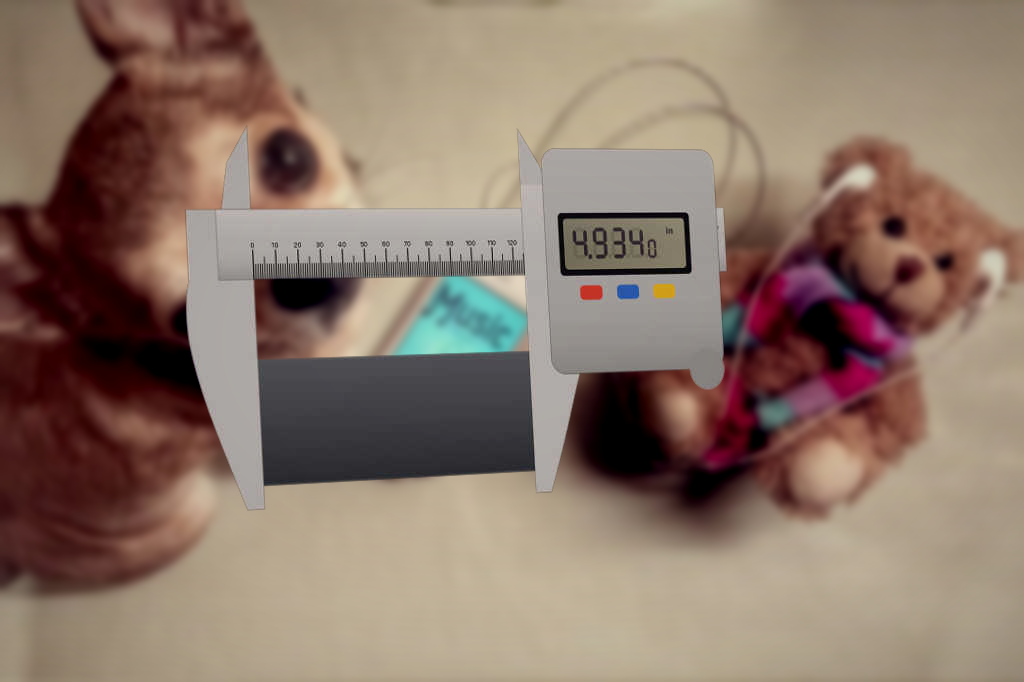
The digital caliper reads 4.9340 in
